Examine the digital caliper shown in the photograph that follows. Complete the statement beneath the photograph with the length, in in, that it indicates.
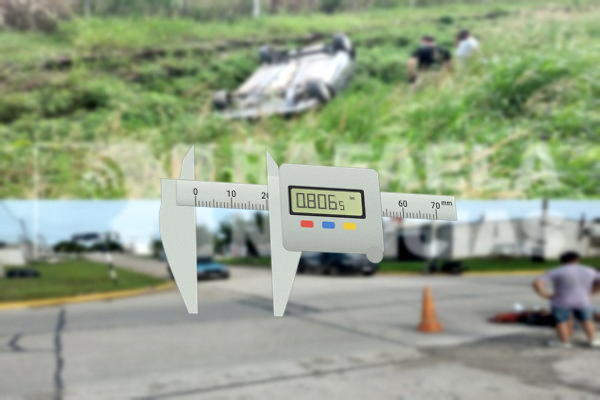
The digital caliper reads 0.8065 in
